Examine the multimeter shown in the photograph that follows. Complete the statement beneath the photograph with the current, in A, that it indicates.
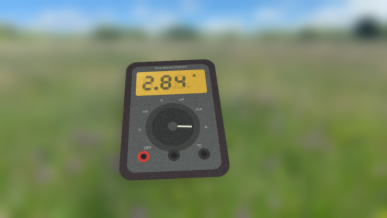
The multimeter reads 2.84 A
